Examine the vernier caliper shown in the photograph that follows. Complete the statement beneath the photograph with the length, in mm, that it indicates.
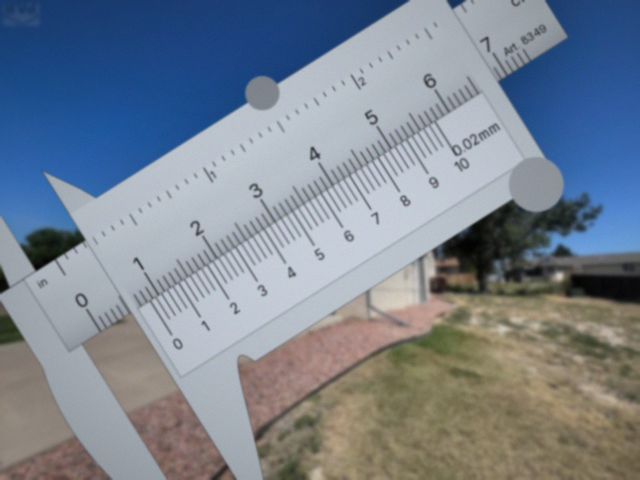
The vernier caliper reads 8.5 mm
